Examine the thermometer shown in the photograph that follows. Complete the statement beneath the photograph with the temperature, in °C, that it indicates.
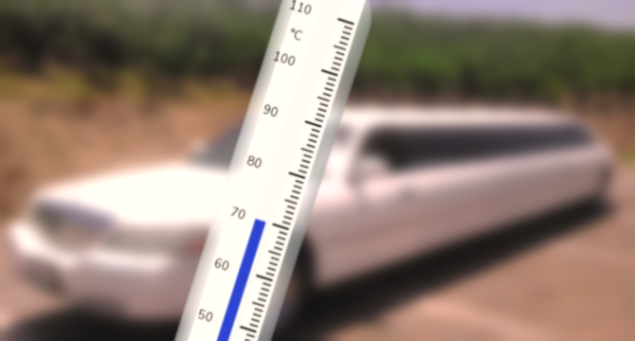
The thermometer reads 70 °C
